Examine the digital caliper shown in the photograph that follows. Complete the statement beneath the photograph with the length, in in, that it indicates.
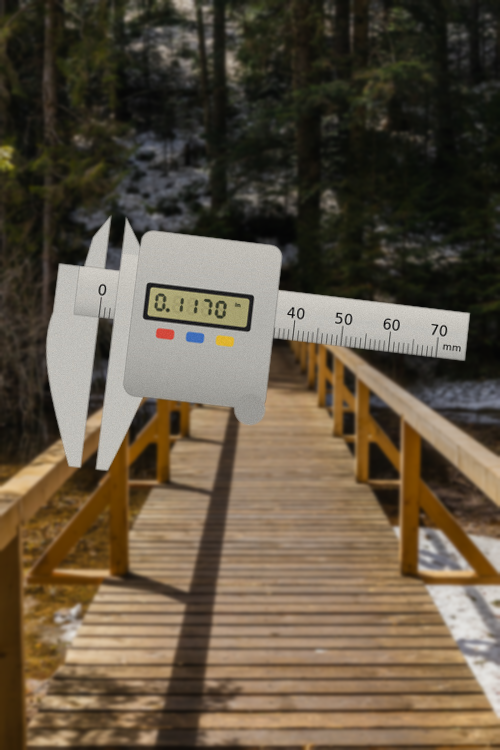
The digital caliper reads 0.1170 in
